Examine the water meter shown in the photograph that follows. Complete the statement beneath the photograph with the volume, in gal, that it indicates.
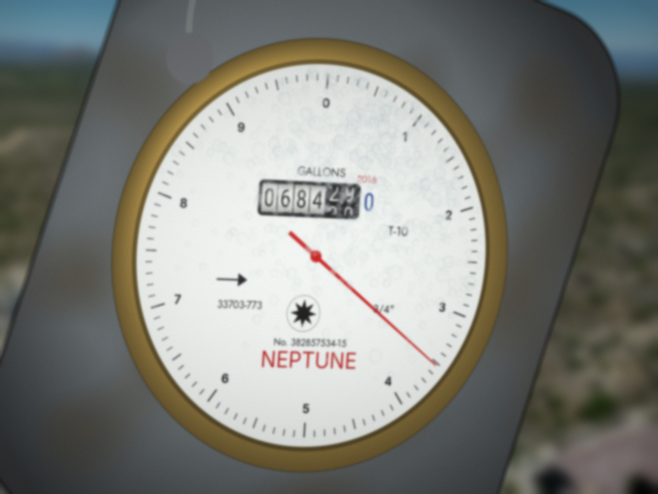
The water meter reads 684293.5 gal
